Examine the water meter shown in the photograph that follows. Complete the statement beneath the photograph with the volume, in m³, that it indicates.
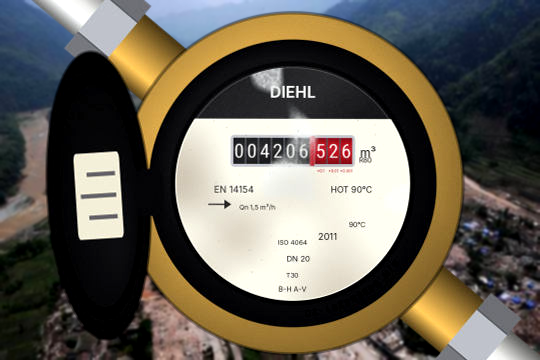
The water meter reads 4206.526 m³
